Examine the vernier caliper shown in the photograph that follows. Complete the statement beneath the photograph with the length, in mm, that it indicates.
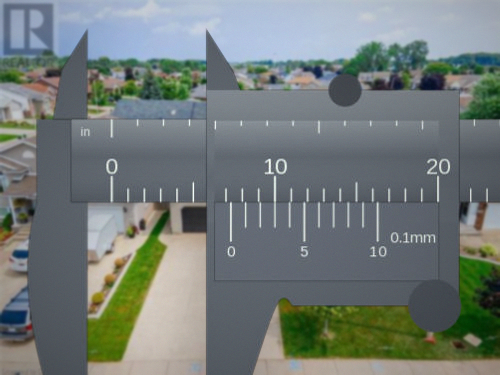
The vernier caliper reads 7.3 mm
